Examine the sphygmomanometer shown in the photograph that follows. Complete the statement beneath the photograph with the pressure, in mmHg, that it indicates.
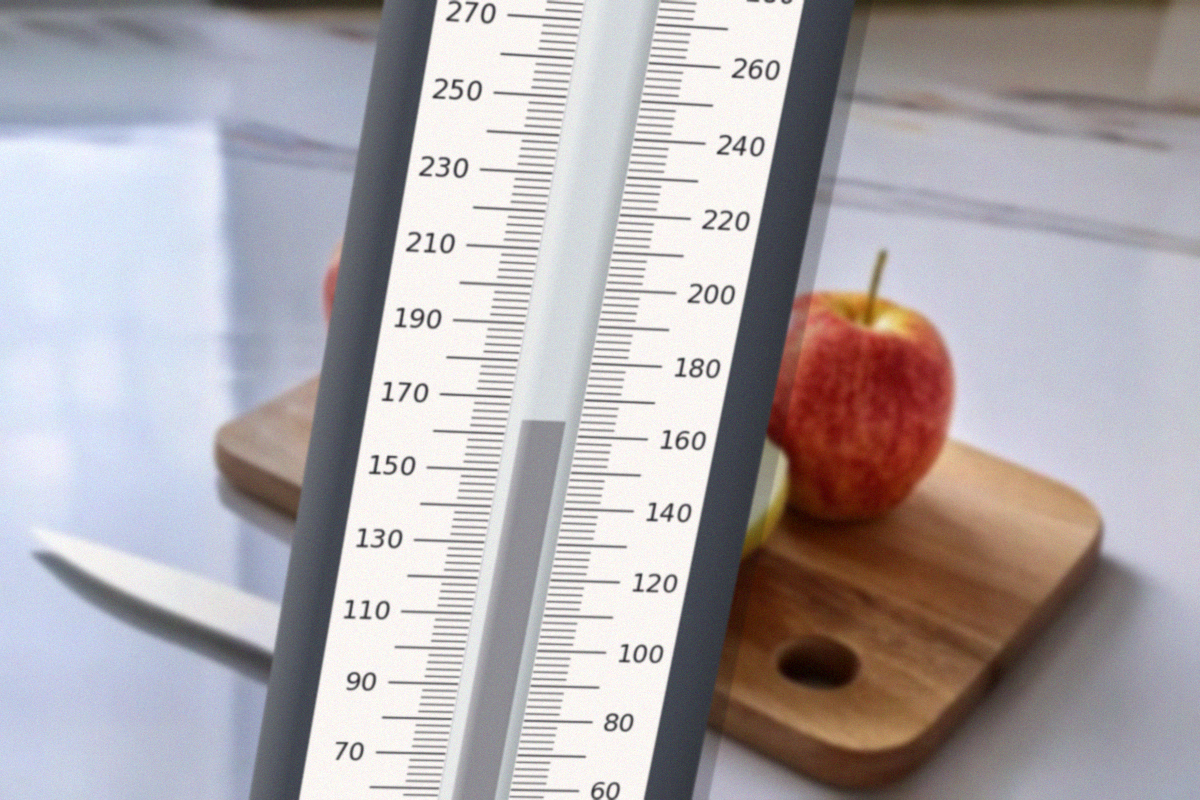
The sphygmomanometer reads 164 mmHg
